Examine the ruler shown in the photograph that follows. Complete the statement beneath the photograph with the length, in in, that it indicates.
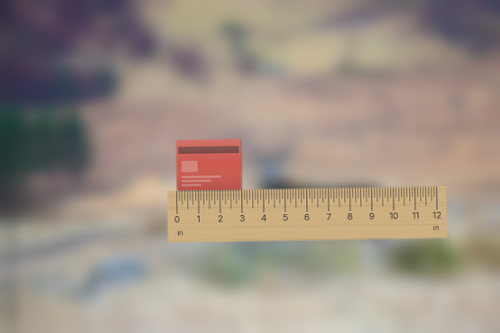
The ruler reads 3 in
